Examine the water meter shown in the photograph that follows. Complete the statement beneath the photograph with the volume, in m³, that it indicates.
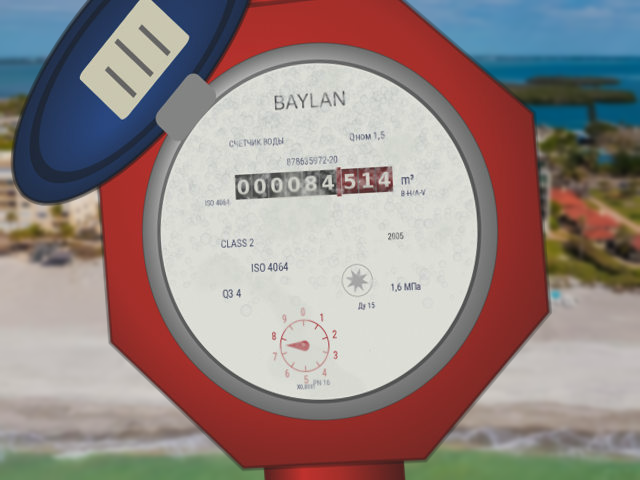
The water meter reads 84.5147 m³
